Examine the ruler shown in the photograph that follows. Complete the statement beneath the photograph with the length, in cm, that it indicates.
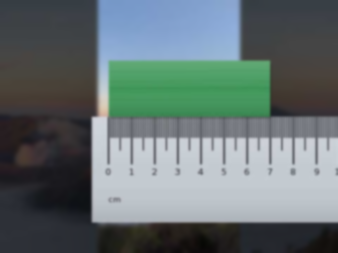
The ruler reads 7 cm
